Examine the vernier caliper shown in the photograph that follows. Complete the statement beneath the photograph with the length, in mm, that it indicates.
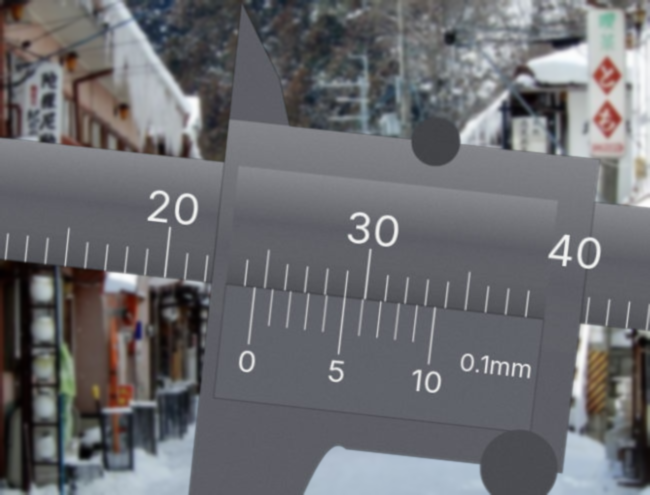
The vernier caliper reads 24.5 mm
